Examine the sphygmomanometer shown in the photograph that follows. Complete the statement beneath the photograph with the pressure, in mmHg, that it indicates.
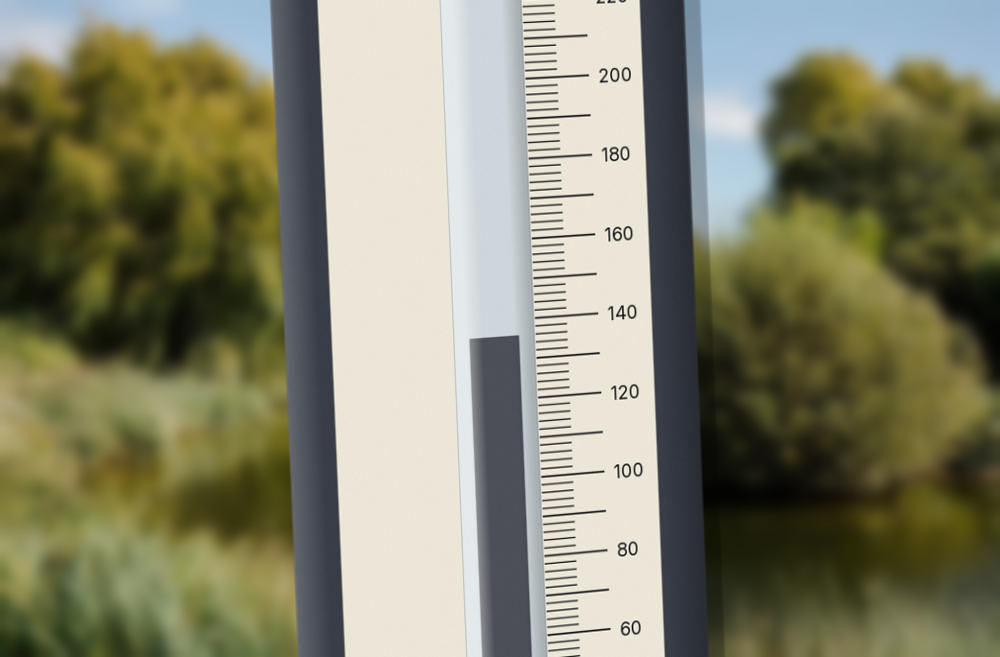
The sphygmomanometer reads 136 mmHg
